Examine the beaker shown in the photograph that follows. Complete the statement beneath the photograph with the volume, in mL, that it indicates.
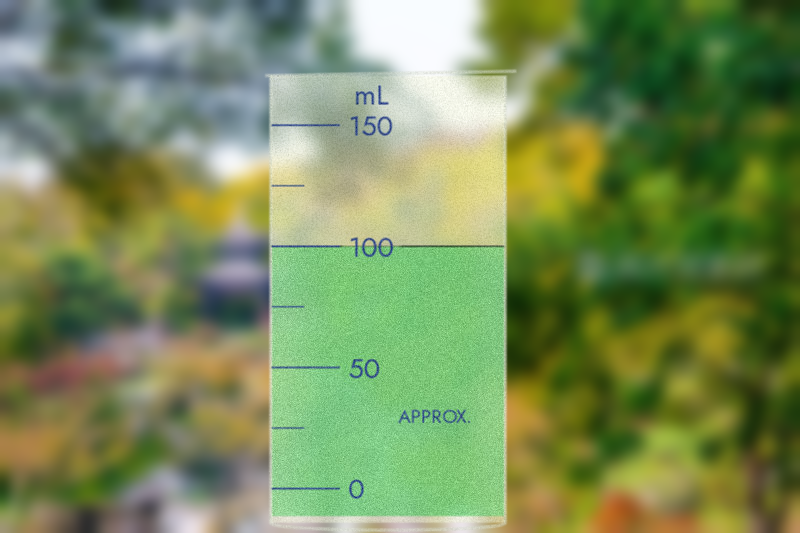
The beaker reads 100 mL
